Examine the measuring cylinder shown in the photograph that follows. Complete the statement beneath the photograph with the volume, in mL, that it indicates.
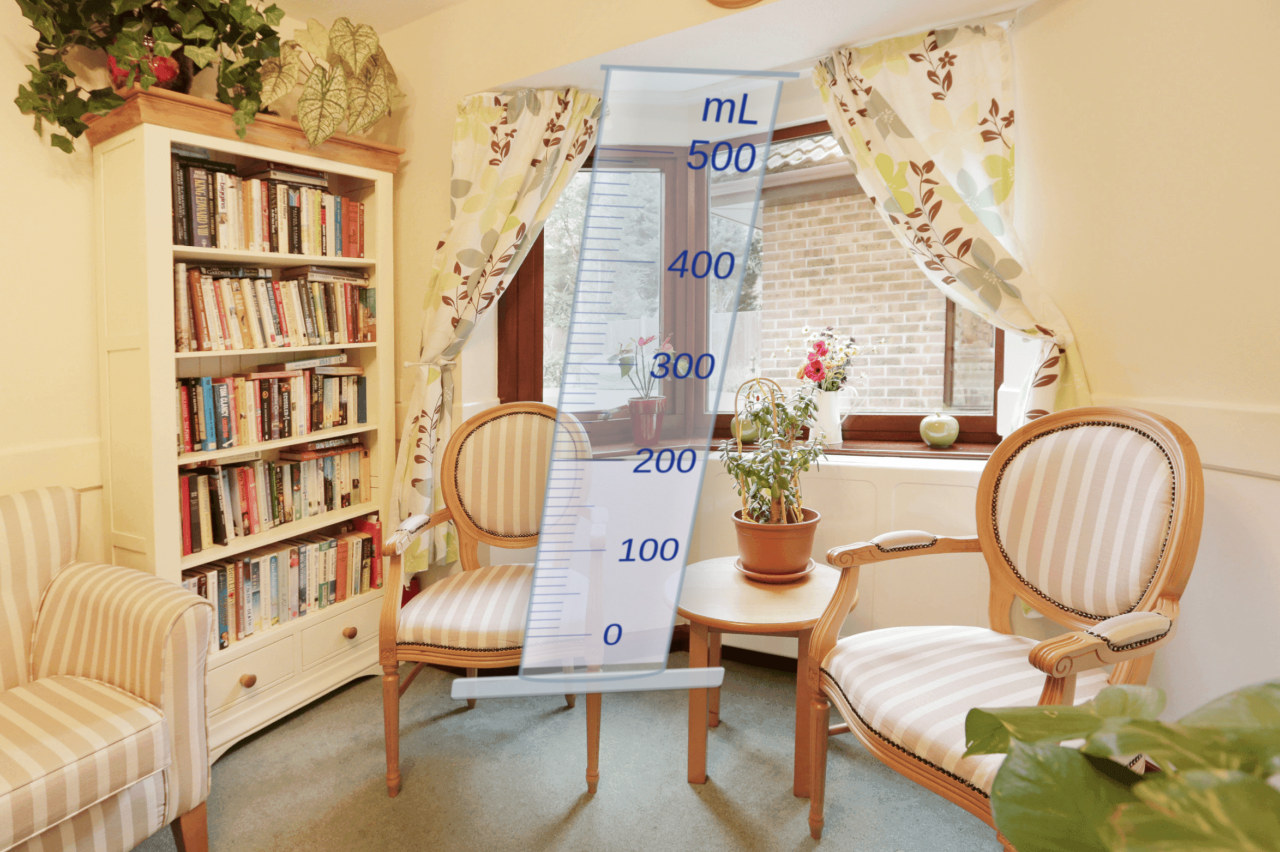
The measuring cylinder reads 200 mL
